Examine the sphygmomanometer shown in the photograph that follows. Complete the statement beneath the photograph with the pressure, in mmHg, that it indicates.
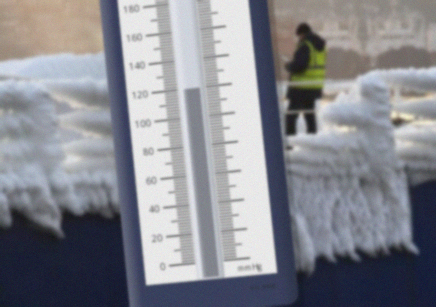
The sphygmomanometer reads 120 mmHg
